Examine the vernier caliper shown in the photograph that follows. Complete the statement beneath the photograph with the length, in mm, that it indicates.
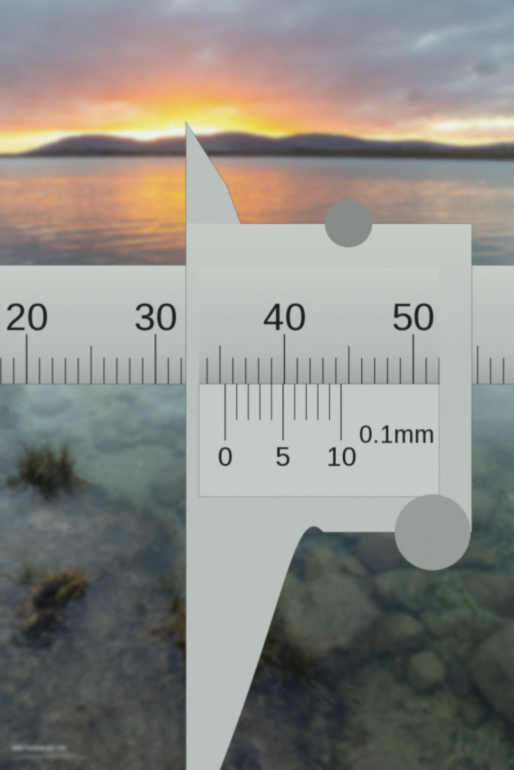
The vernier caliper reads 35.4 mm
